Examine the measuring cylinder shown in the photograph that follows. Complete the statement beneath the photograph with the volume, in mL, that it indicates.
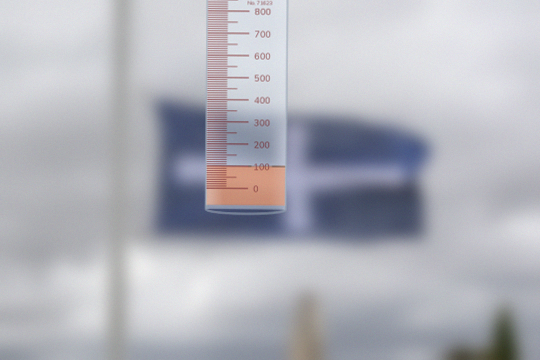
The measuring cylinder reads 100 mL
